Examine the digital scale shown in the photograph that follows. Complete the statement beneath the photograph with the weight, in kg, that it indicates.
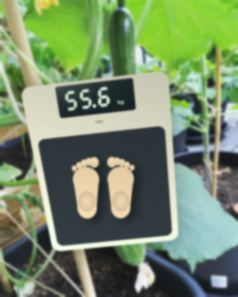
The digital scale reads 55.6 kg
